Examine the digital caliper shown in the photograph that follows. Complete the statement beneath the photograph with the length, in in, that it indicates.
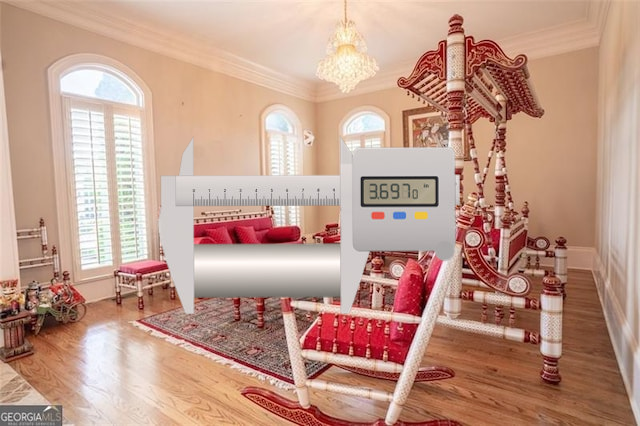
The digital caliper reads 3.6970 in
